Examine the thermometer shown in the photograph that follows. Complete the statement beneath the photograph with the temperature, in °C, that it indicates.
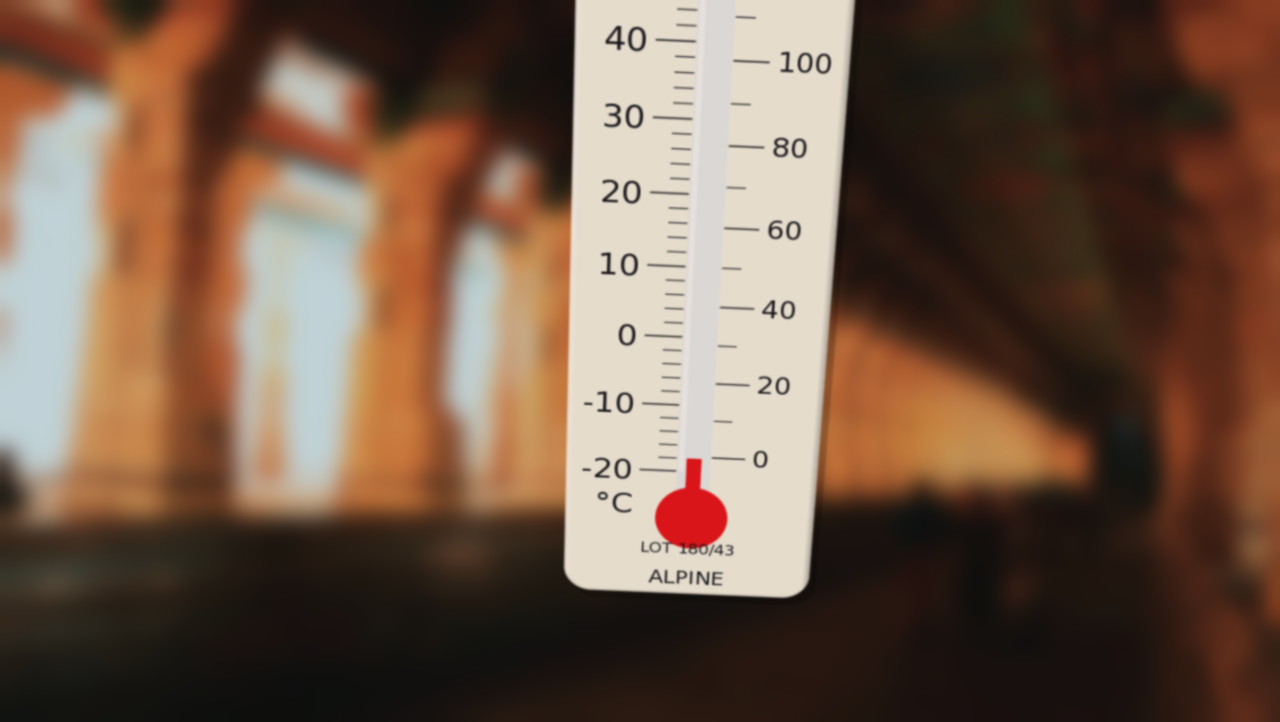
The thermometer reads -18 °C
